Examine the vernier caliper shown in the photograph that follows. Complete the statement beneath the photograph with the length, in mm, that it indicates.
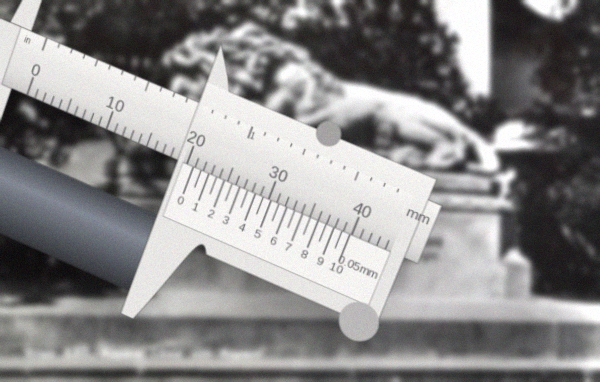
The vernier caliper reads 20.8 mm
